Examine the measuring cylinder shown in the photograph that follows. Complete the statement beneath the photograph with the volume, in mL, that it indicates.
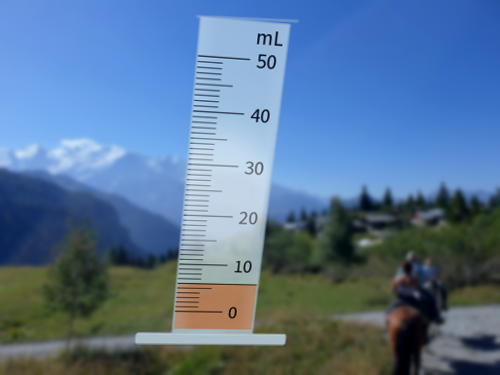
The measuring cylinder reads 6 mL
